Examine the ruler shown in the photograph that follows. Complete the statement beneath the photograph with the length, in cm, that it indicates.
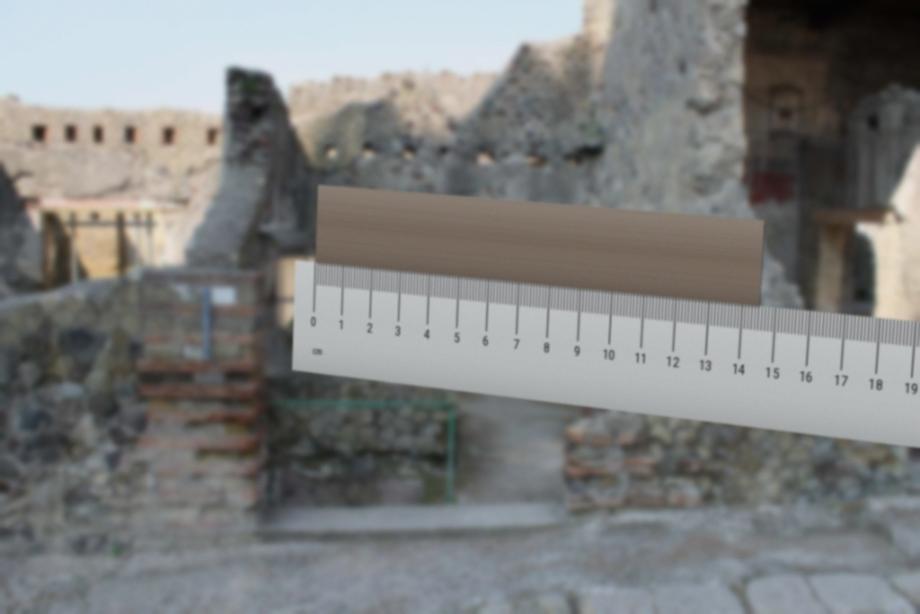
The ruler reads 14.5 cm
